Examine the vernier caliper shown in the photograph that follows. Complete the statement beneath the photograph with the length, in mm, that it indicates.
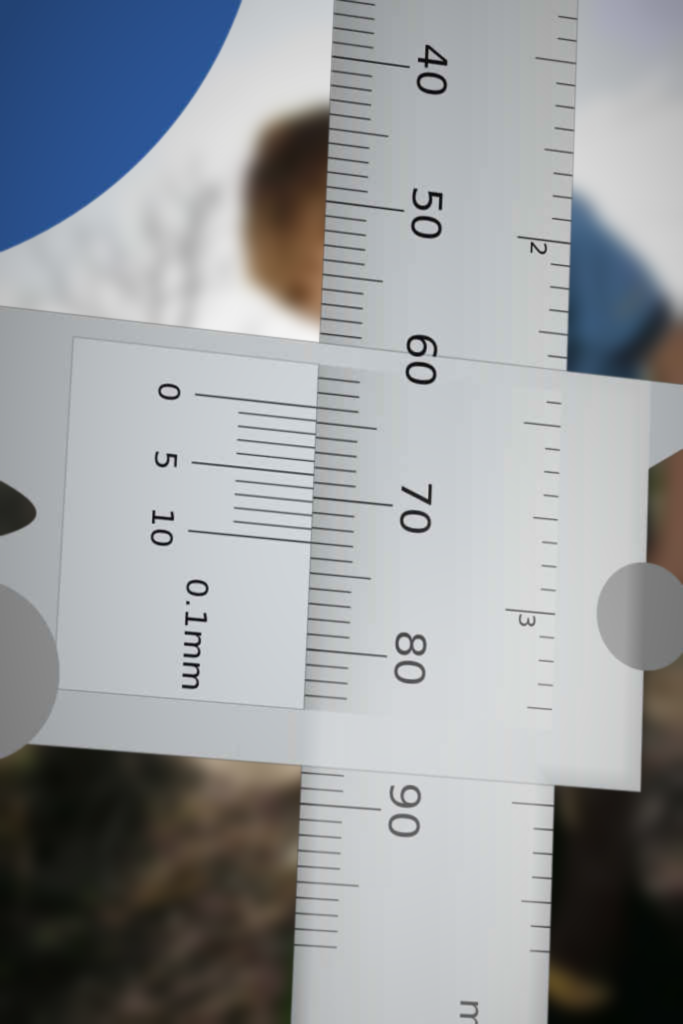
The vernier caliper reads 64.0 mm
